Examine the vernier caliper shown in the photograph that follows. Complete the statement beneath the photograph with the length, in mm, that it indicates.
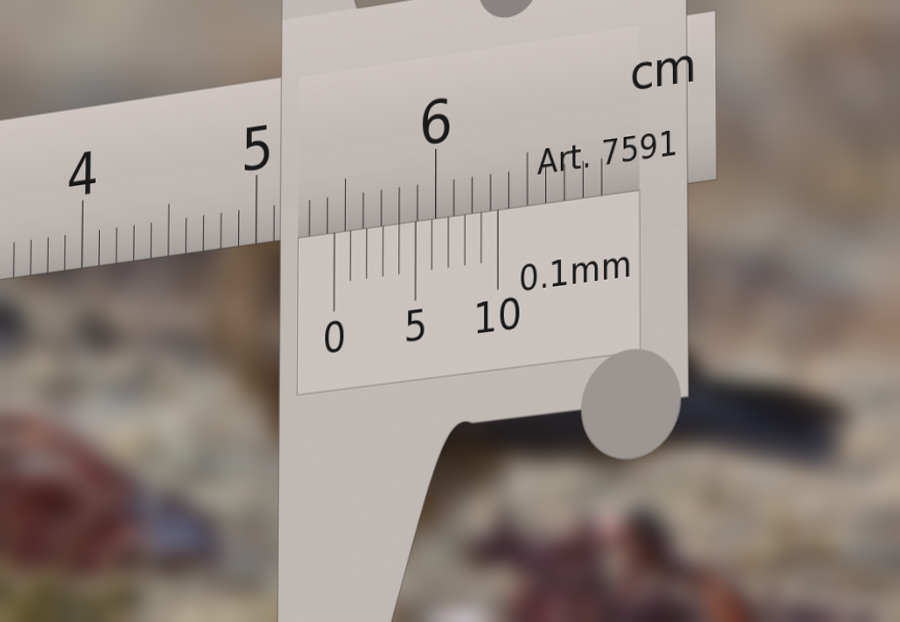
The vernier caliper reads 54.4 mm
